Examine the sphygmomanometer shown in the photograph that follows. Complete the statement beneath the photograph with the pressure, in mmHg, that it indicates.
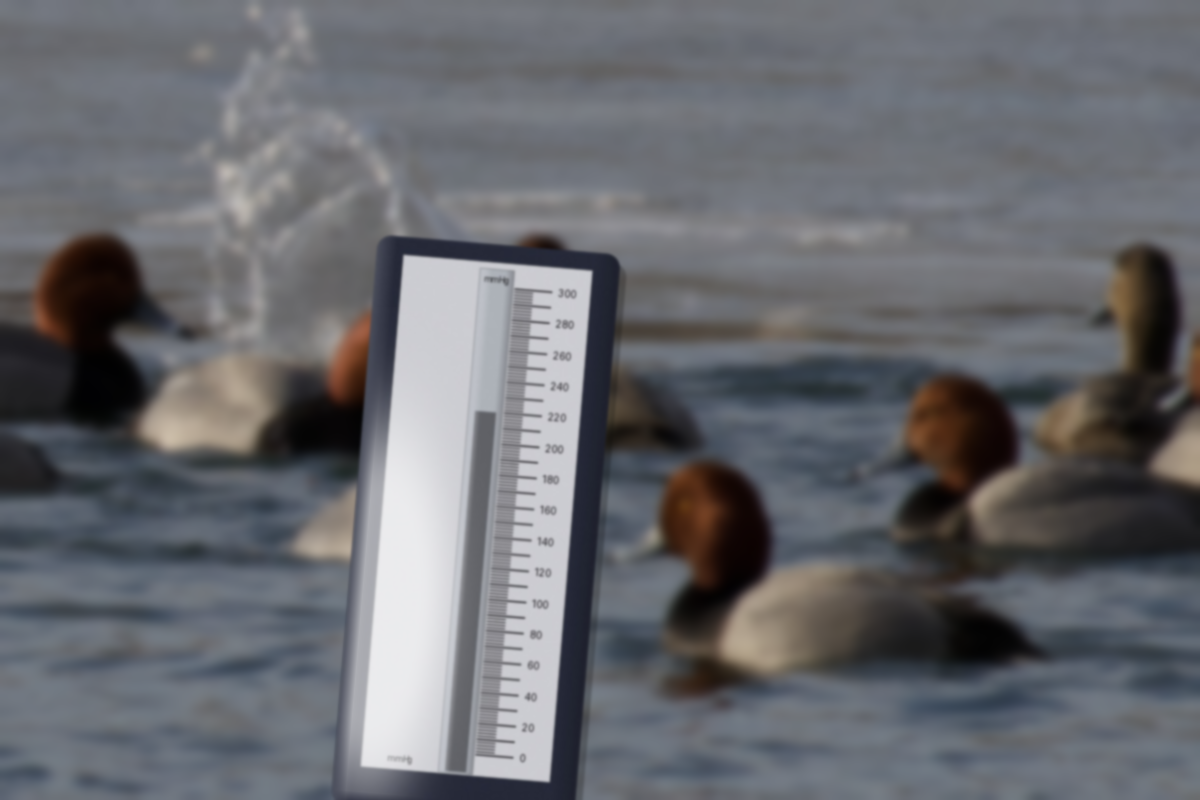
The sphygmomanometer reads 220 mmHg
